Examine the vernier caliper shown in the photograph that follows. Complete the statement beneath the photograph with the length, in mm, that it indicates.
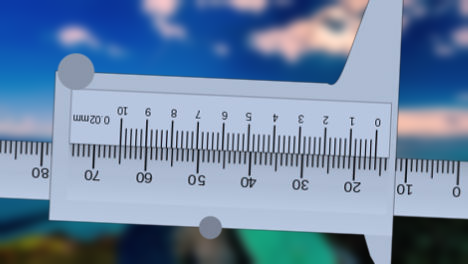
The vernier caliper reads 16.0 mm
